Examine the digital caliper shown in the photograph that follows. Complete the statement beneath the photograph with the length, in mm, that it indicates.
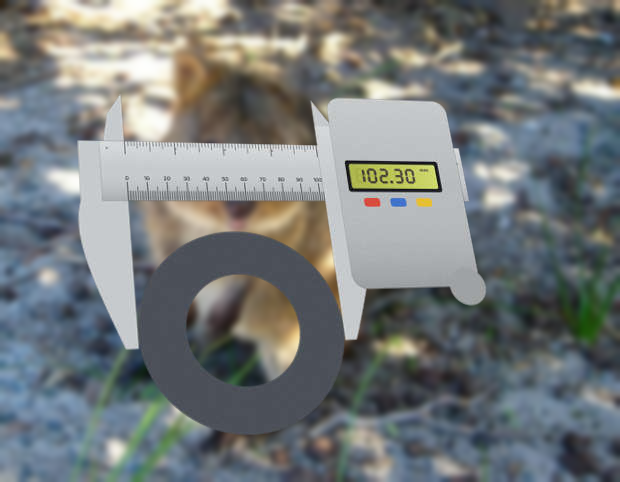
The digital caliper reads 102.30 mm
